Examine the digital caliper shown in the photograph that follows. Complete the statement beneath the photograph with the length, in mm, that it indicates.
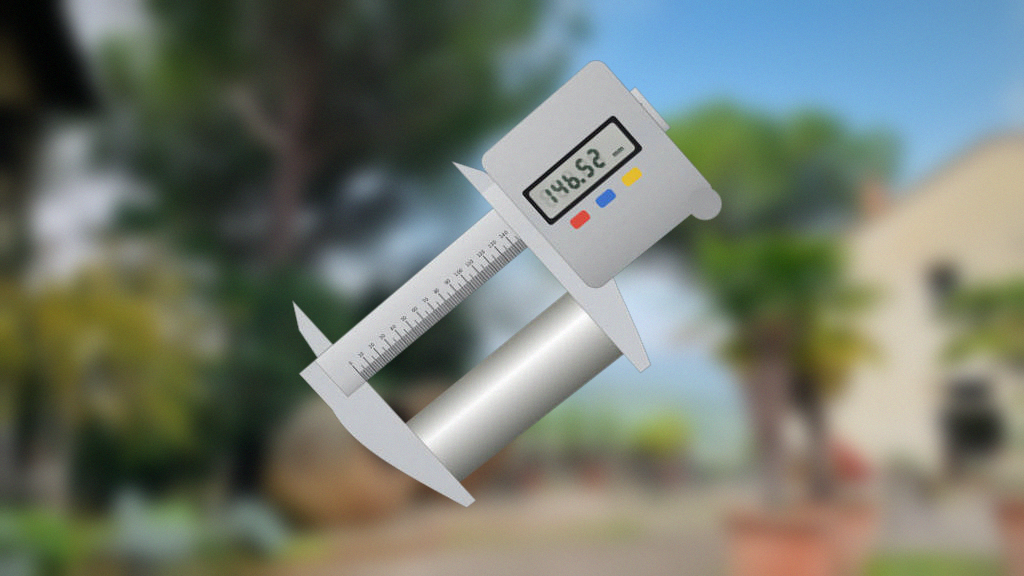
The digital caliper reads 146.52 mm
